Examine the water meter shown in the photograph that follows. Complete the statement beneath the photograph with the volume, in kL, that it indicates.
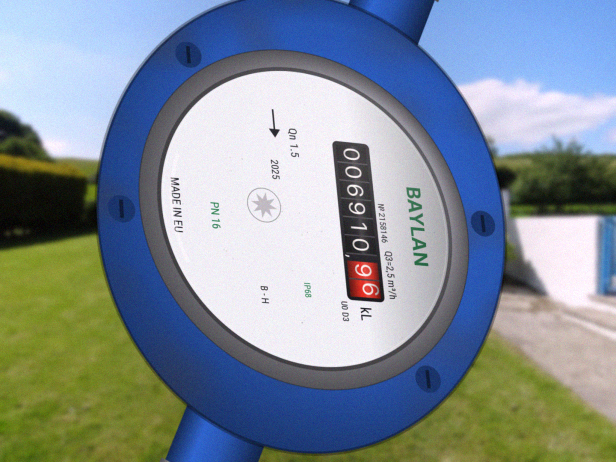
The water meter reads 6910.96 kL
